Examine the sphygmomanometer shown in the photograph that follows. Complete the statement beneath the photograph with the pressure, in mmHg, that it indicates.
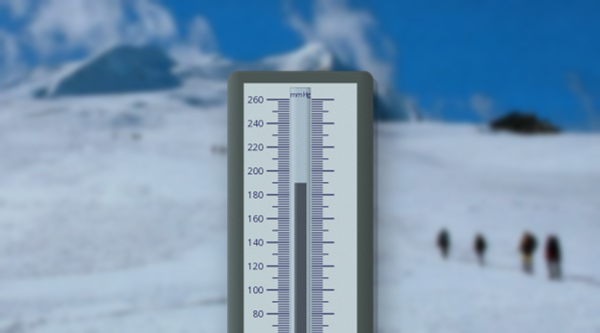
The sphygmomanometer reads 190 mmHg
